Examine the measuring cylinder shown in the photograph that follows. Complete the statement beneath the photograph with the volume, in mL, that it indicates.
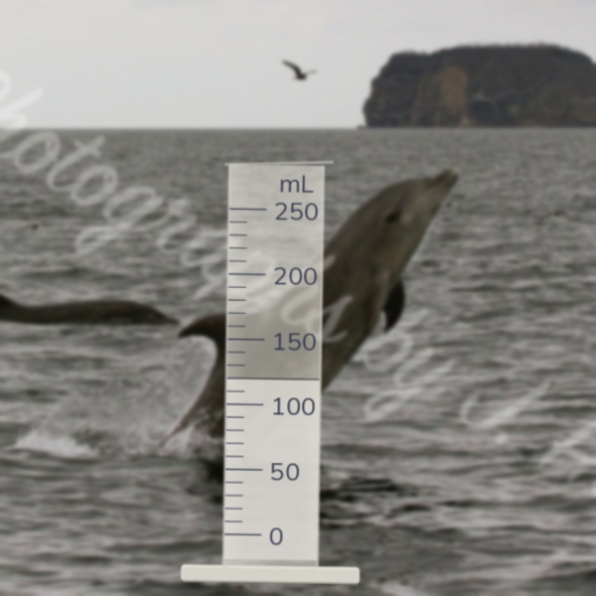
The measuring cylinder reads 120 mL
